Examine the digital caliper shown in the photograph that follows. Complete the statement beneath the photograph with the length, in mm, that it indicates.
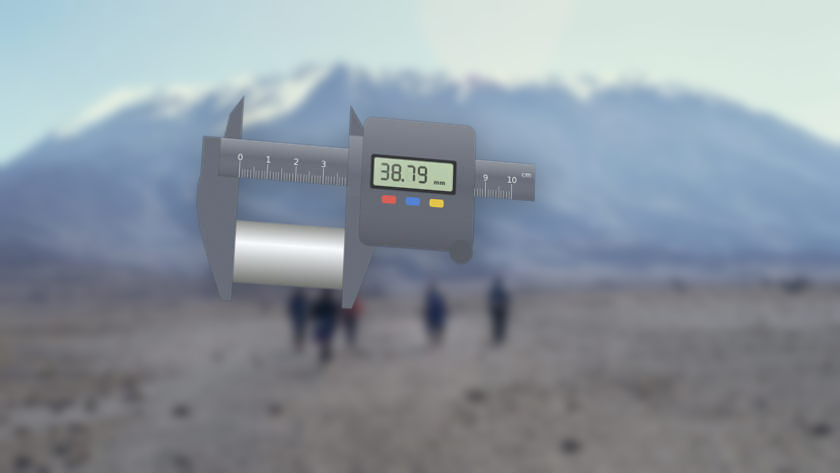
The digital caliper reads 38.79 mm
